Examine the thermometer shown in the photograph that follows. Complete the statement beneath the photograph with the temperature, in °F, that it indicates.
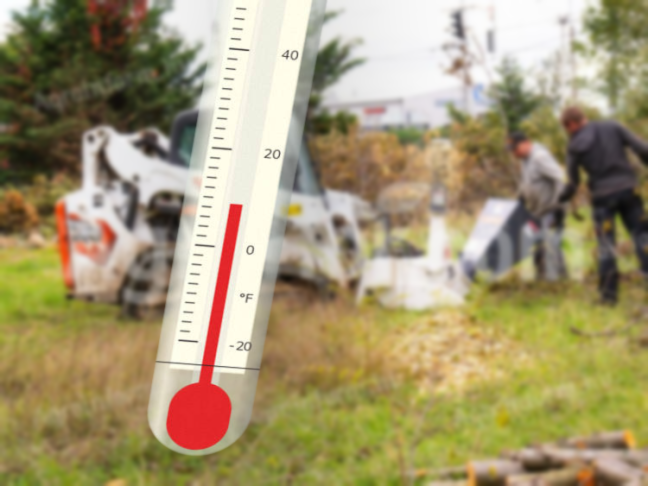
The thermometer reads 9 °F
